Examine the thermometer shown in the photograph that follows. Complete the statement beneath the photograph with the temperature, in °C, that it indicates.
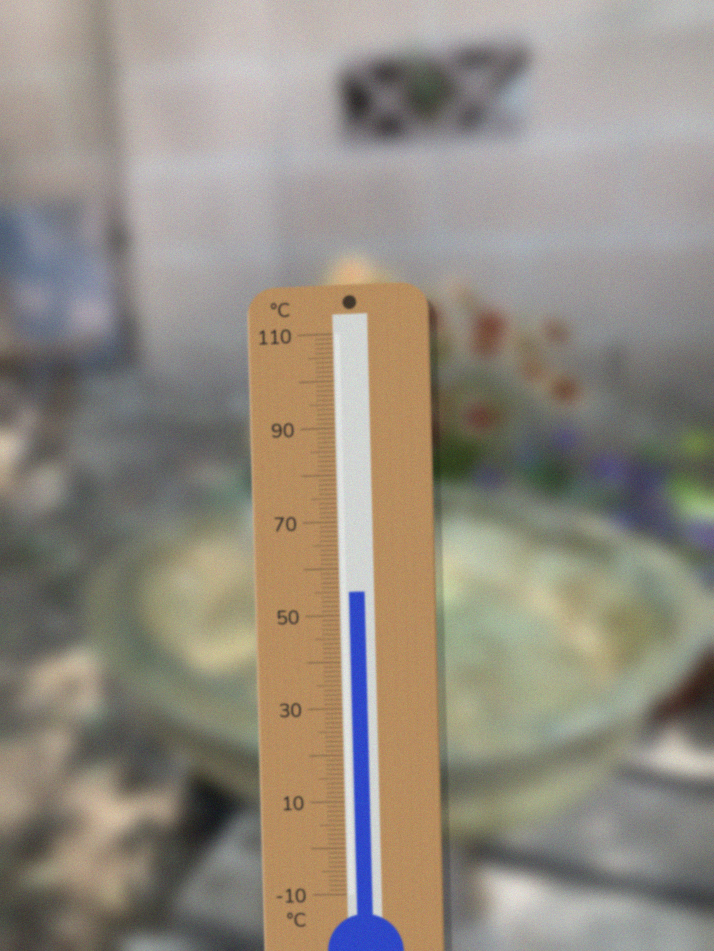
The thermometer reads 55 °C
